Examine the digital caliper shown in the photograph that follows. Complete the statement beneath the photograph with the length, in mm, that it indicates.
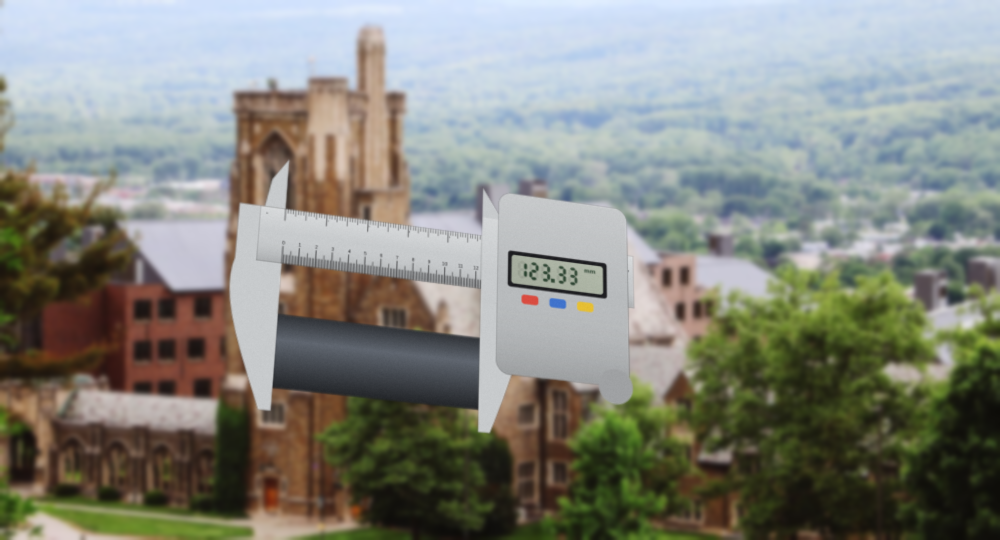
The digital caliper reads 123.33 mm
